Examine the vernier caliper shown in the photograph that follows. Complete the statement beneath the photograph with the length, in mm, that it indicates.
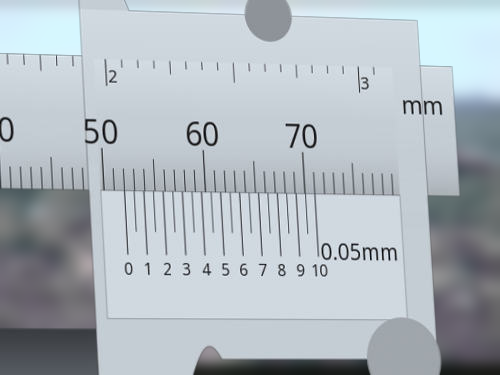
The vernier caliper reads 52.0 mm
